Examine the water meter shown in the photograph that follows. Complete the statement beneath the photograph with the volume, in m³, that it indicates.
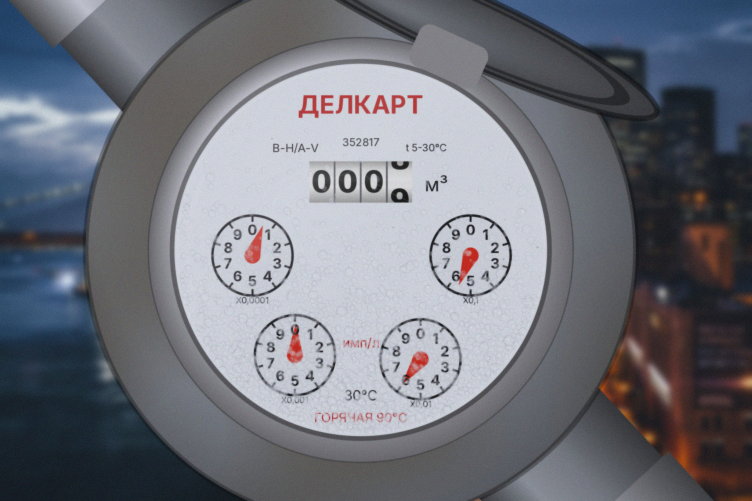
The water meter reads 8.5600 m³
